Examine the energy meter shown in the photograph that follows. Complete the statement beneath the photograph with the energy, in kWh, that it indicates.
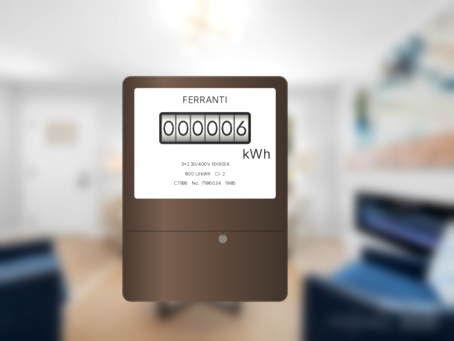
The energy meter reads 6 kWh
